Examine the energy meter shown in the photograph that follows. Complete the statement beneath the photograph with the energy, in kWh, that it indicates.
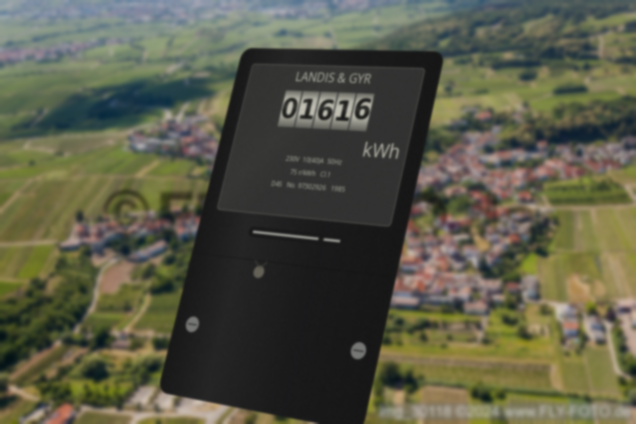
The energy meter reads 1616 kWh
